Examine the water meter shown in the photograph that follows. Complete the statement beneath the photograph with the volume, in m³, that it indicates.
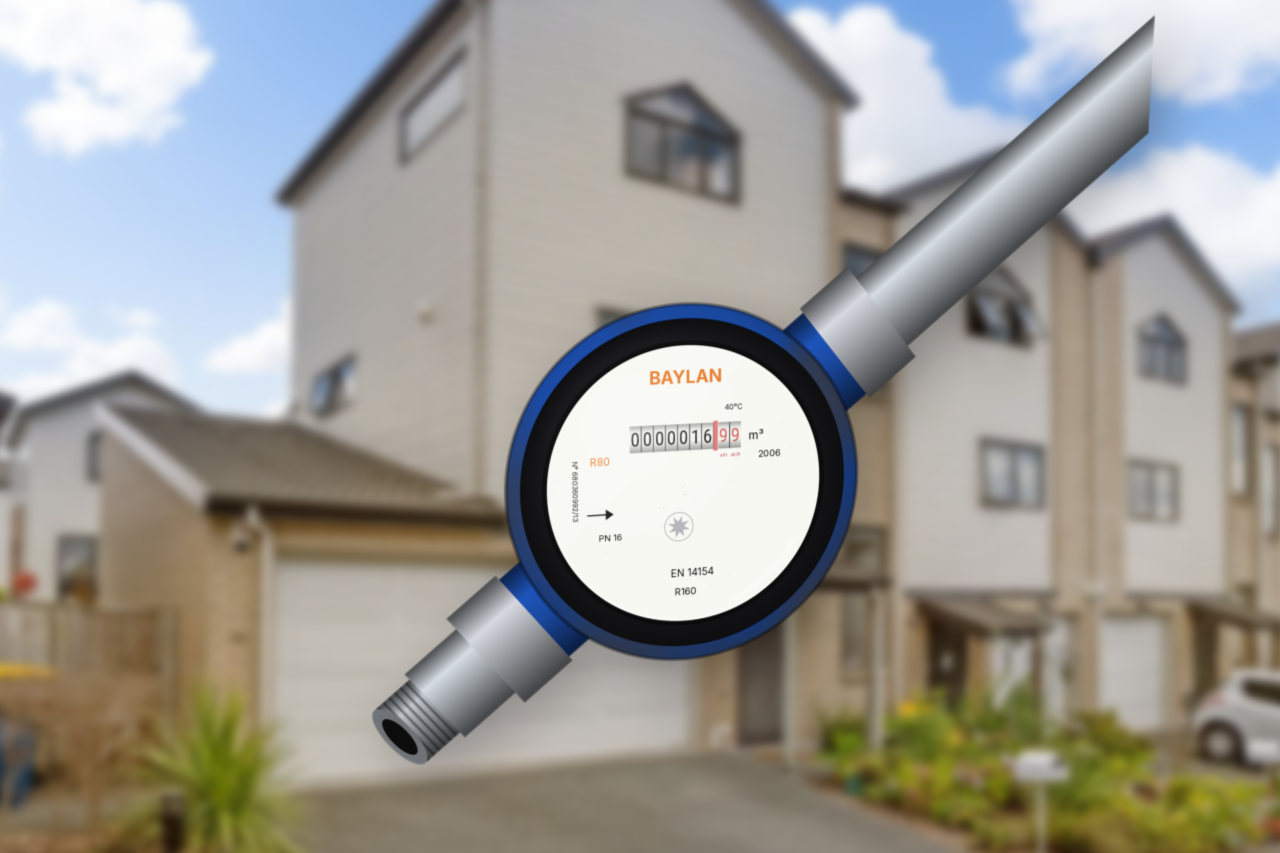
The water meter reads 16.99 m³
